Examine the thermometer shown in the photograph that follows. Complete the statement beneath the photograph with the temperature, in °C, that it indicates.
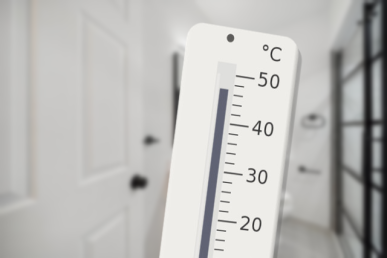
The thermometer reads 47 °C
